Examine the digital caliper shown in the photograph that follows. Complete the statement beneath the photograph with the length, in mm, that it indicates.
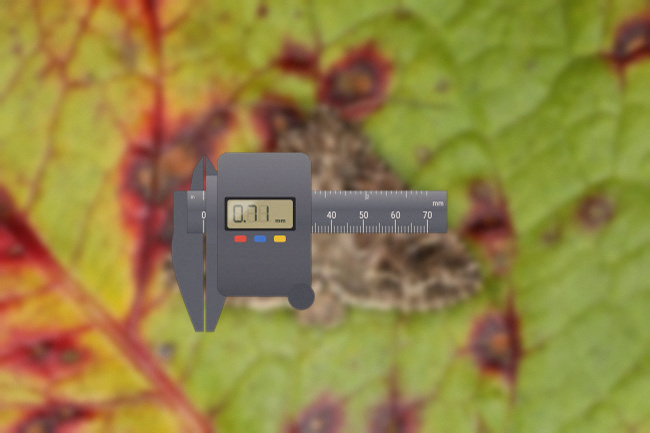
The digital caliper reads 0.71 mm
